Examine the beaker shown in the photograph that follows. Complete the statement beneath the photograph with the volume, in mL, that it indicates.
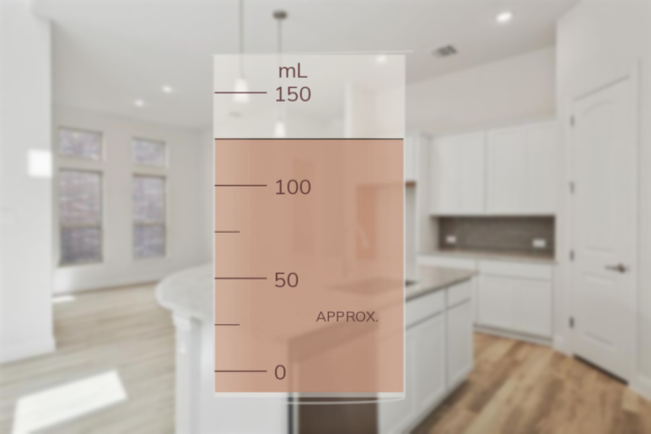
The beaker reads 125 mL
